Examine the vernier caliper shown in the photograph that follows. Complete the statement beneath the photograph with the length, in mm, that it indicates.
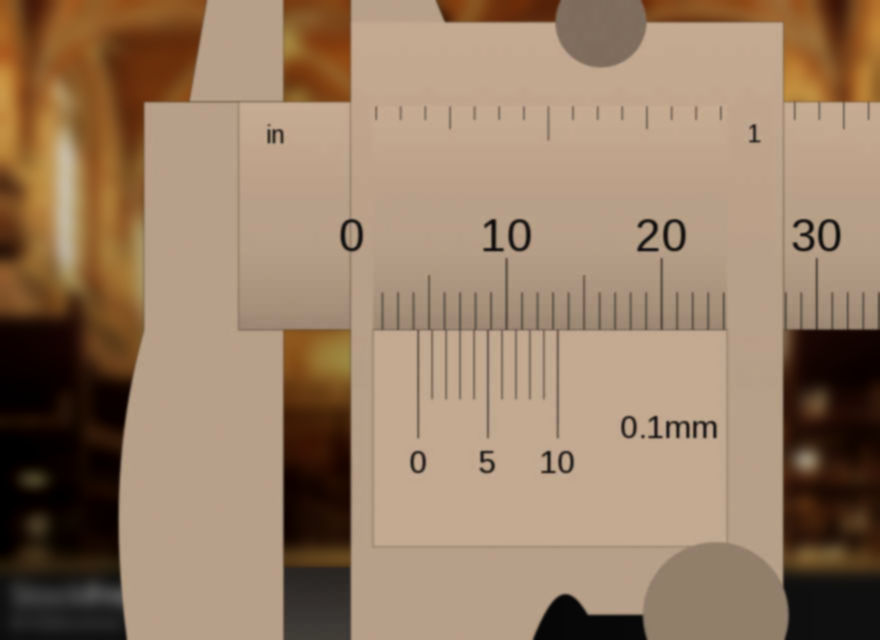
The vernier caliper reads 4.3 mm
